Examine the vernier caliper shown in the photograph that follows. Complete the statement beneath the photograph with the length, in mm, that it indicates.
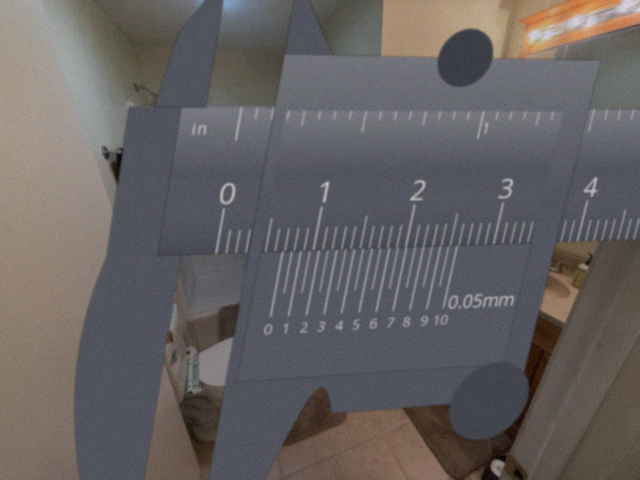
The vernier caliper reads 6.8 mm
